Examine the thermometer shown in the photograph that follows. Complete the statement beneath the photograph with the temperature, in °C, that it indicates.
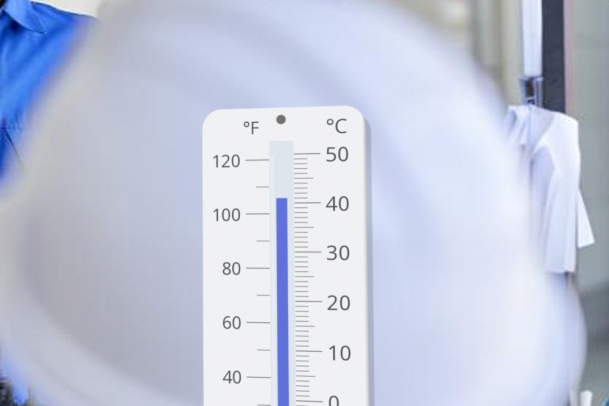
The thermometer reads 41 °C
